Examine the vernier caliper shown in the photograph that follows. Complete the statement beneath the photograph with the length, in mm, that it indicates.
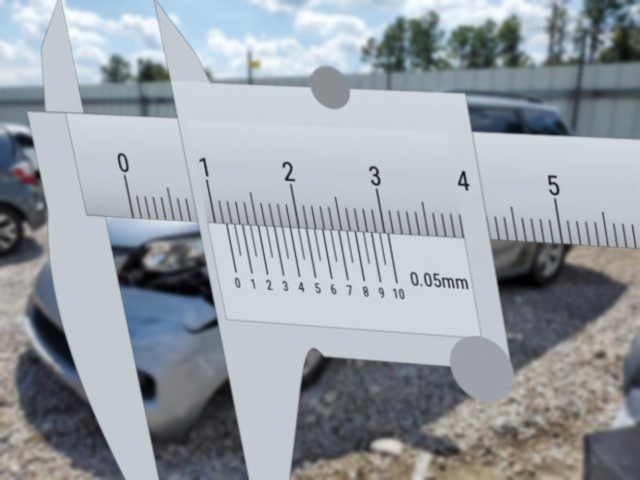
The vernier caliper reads 11.4 mm
